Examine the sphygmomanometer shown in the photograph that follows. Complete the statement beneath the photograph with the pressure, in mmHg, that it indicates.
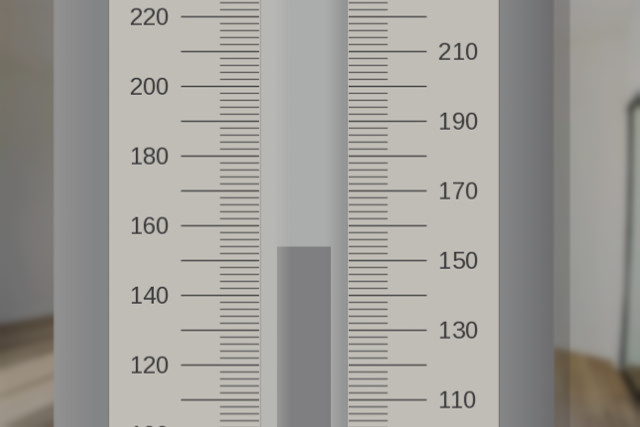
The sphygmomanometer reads 154 mmHg
